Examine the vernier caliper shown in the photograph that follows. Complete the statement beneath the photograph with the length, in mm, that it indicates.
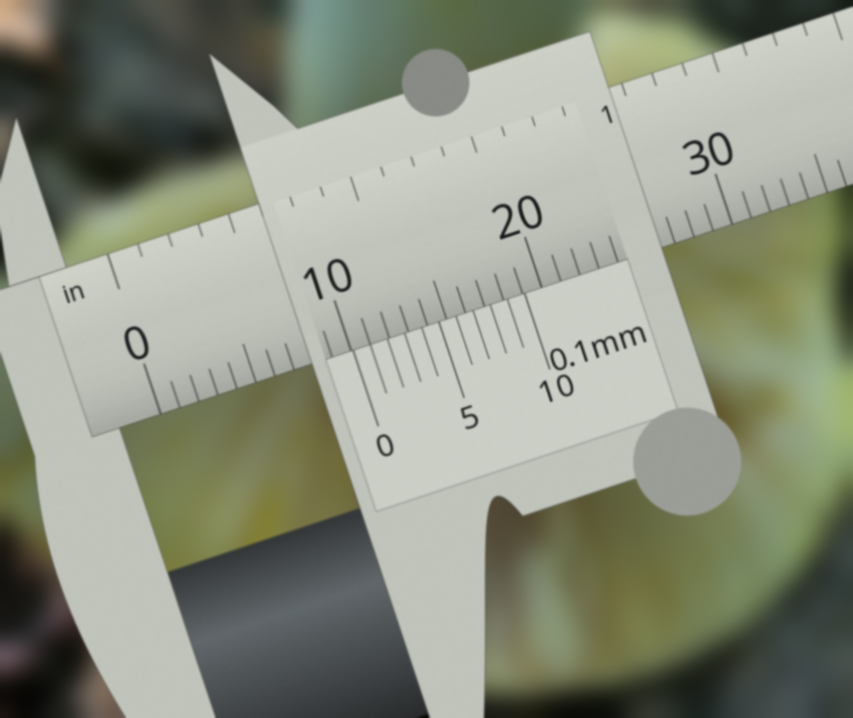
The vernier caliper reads 10.1 mm
